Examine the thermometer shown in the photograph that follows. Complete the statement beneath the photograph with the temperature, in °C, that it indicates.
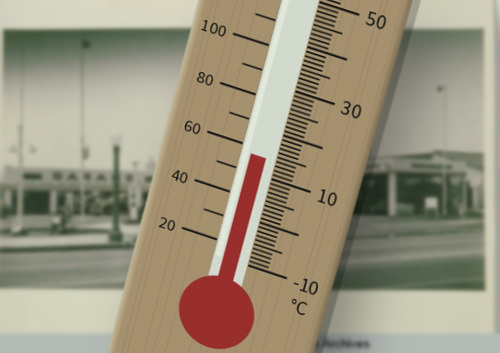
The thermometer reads 14 °C
